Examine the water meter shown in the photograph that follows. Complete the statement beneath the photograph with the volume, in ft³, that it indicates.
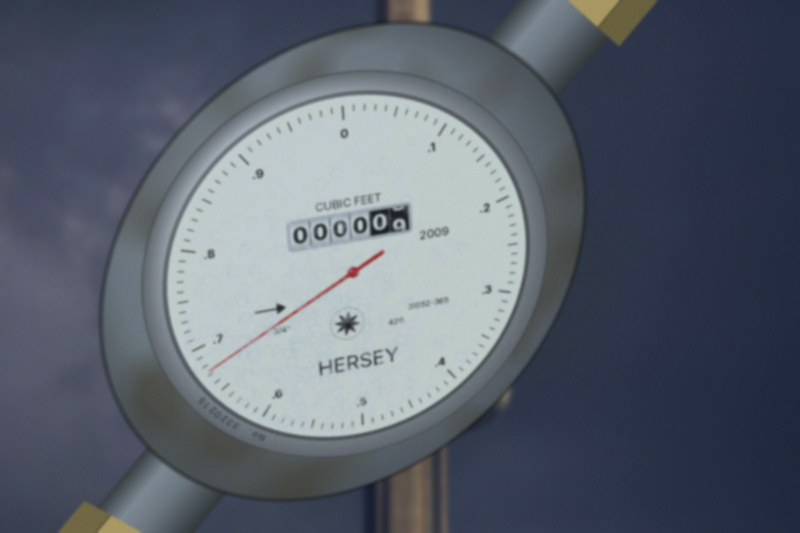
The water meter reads 8.67 ft³
